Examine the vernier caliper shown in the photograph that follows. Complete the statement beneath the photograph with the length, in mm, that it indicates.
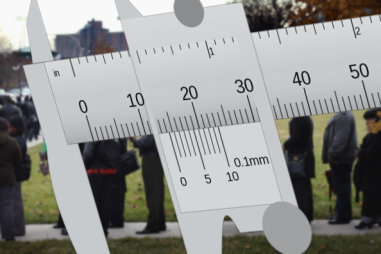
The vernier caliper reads 14.4 mm
